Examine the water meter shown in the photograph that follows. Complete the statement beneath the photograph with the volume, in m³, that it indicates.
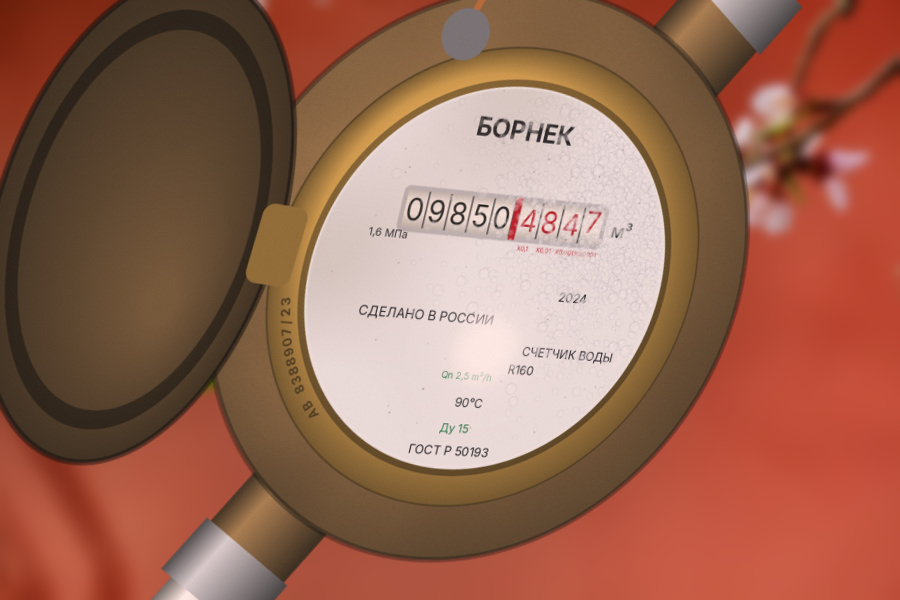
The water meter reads 9850.4847 m³
